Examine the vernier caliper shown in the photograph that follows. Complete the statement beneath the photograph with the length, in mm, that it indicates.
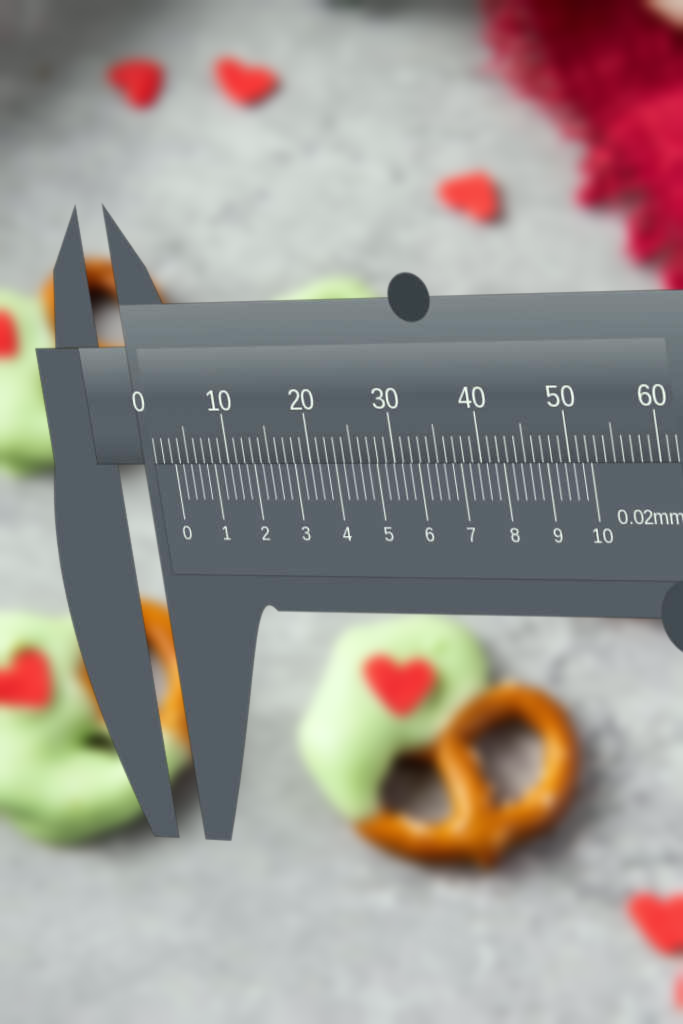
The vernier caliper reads 3.4 mm
